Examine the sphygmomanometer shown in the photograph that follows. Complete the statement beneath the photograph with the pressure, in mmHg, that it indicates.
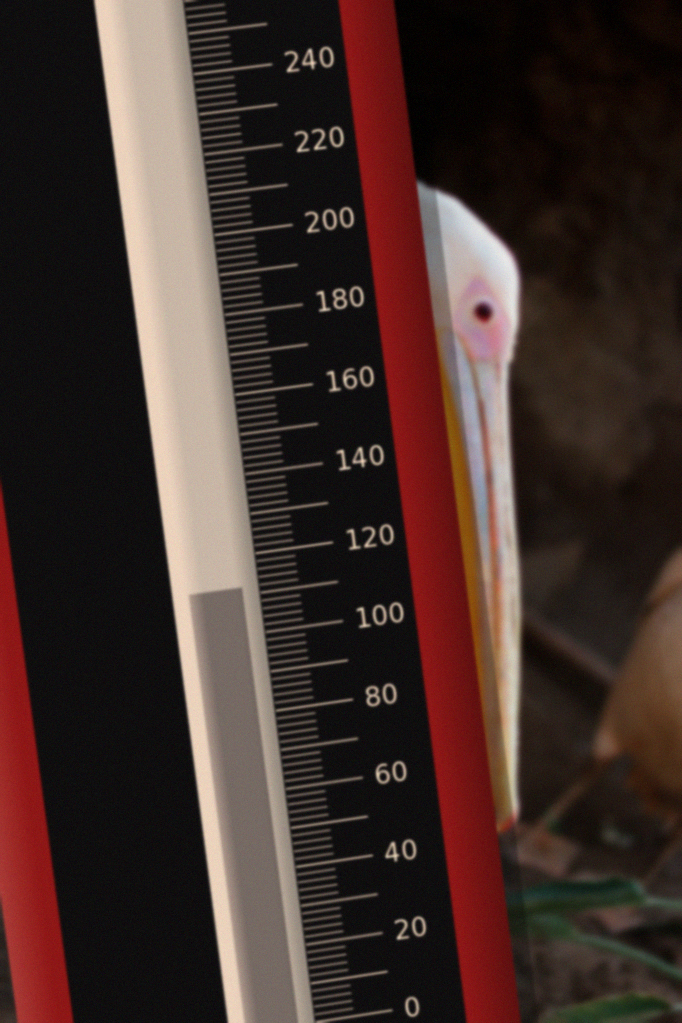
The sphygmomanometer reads 112 mmHg
